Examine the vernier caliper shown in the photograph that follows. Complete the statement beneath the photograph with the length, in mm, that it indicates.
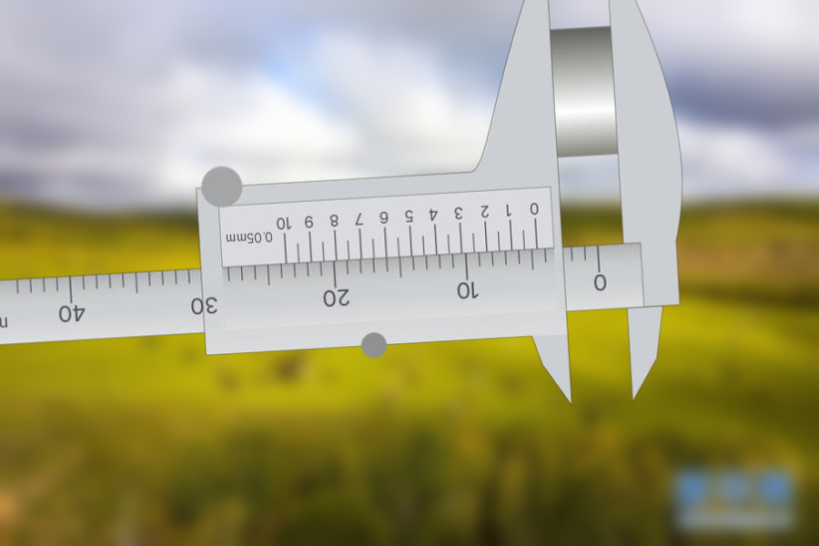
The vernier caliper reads 4.6 mm
